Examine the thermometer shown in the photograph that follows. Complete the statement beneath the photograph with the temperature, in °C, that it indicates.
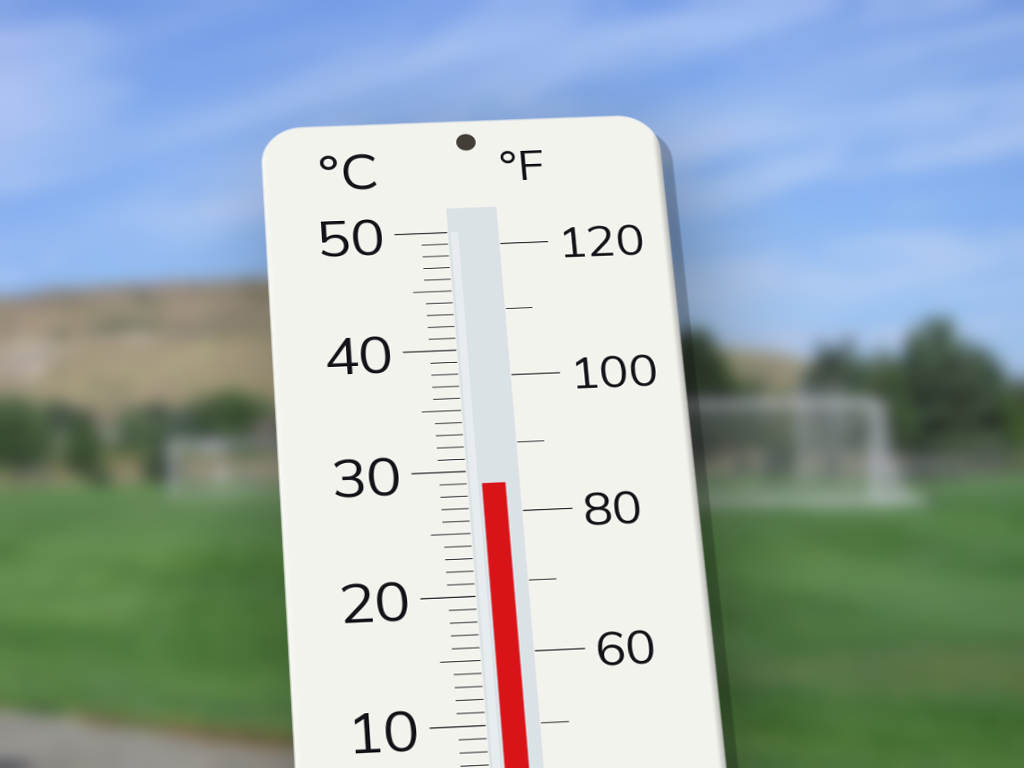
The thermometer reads 29 °C
